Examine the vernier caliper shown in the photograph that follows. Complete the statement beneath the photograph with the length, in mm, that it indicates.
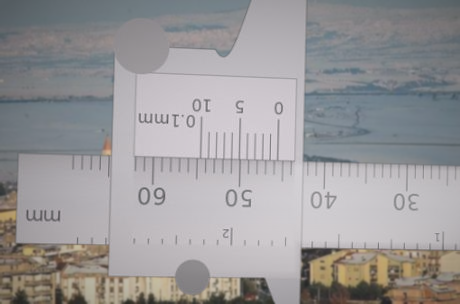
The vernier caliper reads 45.6 mm
